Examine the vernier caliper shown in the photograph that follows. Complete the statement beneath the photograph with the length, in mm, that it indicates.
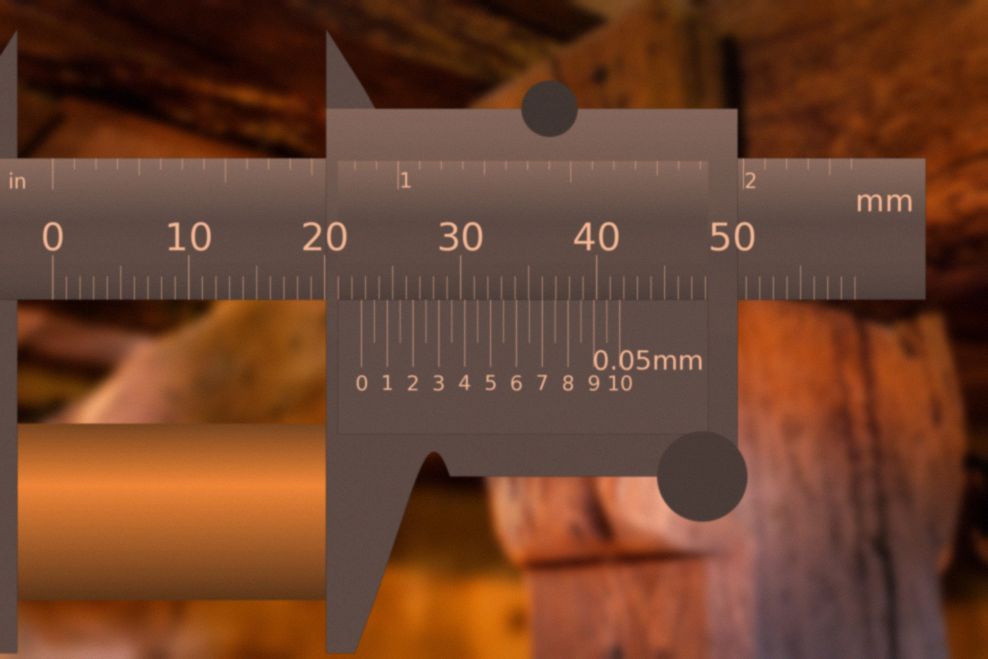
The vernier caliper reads 22.7 mm
